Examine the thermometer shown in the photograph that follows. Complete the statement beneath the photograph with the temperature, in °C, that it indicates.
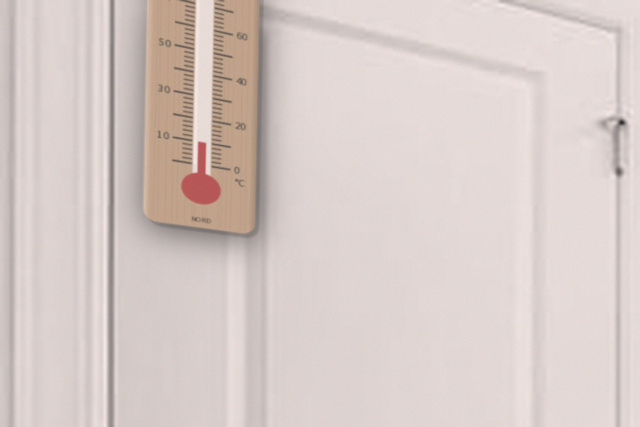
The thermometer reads 10 °C
